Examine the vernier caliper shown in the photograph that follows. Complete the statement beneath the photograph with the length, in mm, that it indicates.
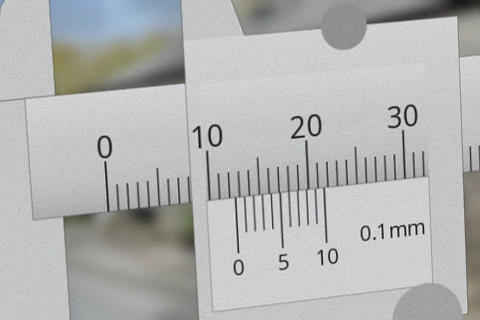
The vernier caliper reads 12.6 mm
